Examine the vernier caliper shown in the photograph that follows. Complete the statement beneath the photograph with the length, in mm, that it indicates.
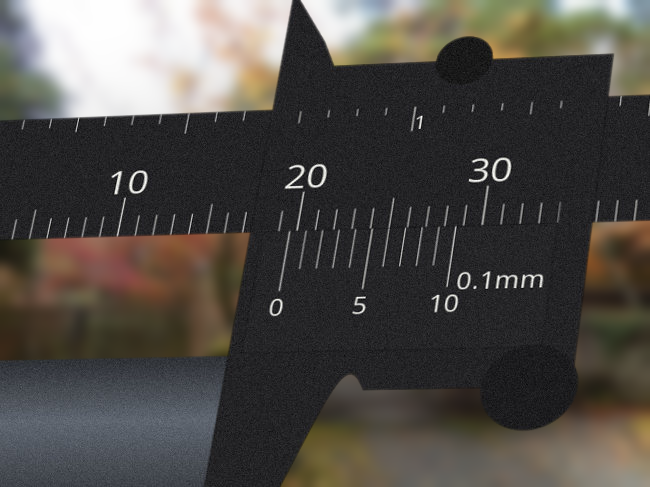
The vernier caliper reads 19.6 mm
